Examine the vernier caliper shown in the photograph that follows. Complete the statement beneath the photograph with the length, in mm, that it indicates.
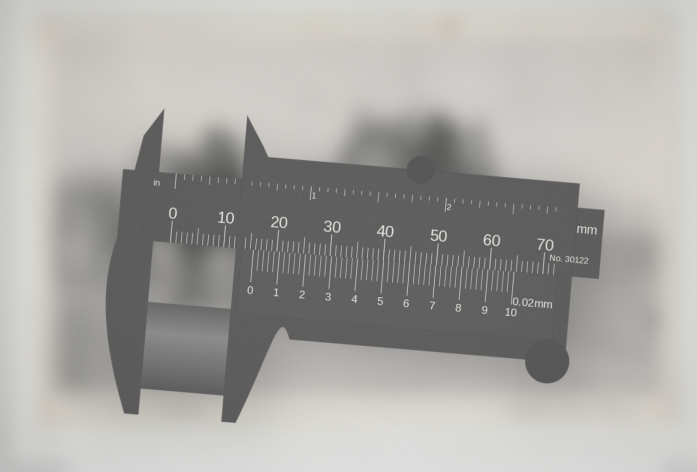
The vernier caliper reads 15.6 mm
